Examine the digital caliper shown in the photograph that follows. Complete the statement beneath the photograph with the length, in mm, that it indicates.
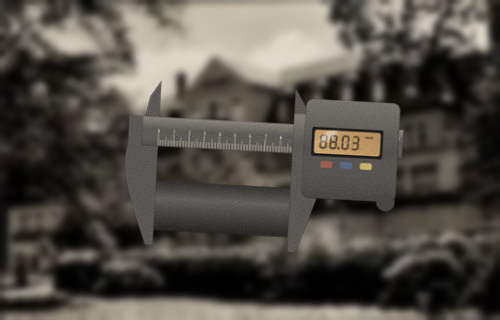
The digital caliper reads 88.03 mm
